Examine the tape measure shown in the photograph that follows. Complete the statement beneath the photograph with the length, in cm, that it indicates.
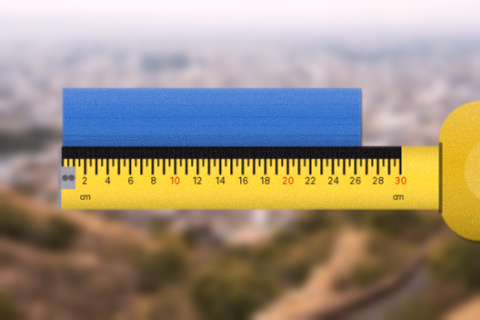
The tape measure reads 26.5 cm
